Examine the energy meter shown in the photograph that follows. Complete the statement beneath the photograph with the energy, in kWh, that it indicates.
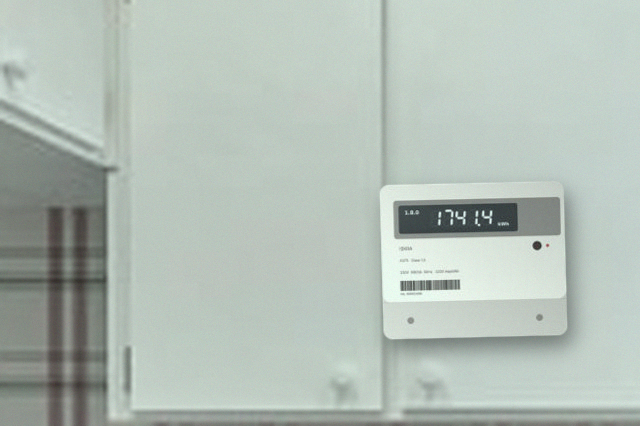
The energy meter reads 1741.4 kWh
